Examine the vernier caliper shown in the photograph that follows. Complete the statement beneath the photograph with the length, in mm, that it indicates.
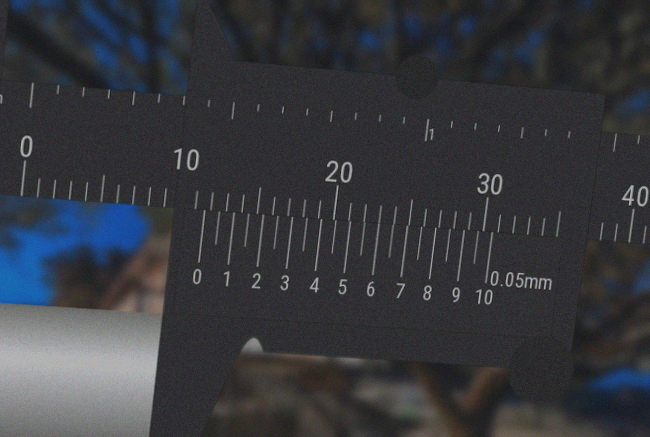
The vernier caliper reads 11.6 mm
